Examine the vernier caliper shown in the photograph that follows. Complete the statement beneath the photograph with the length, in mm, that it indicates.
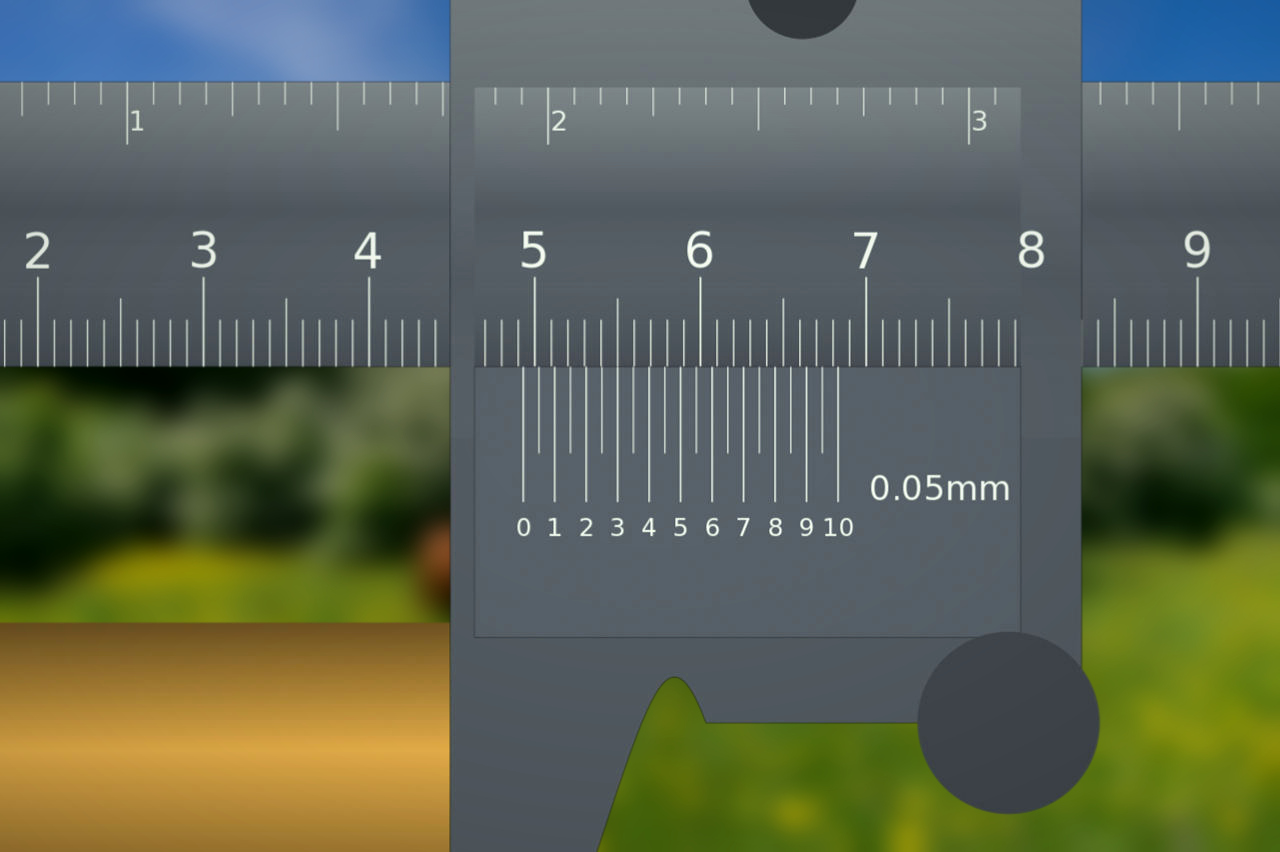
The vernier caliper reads 49.3 mm
